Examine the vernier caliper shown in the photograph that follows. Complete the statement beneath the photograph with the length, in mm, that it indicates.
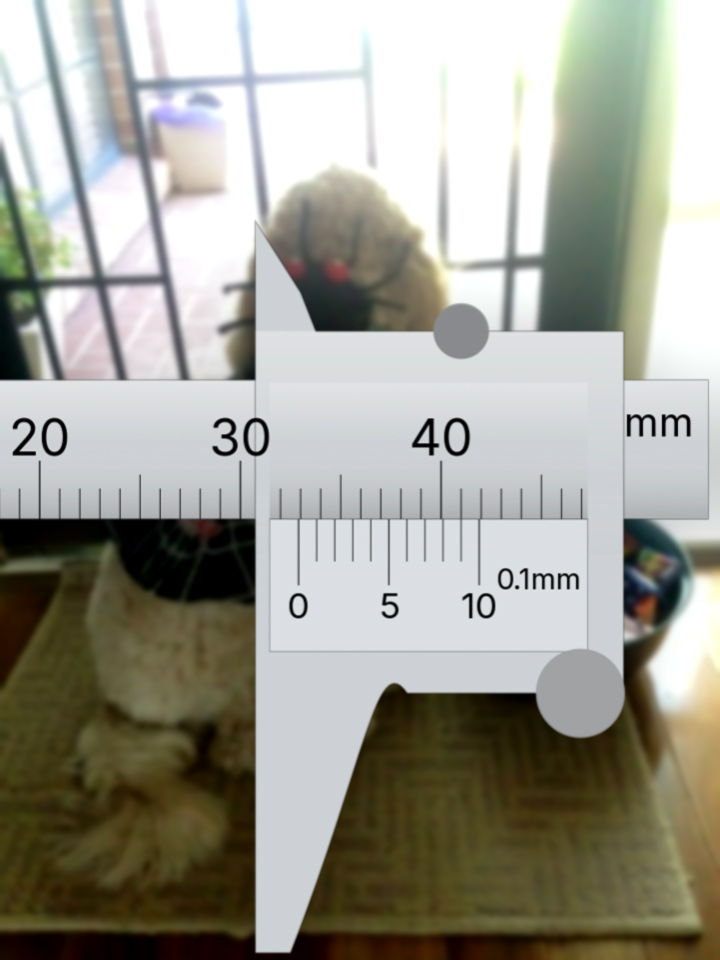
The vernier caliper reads 32.9 mm
